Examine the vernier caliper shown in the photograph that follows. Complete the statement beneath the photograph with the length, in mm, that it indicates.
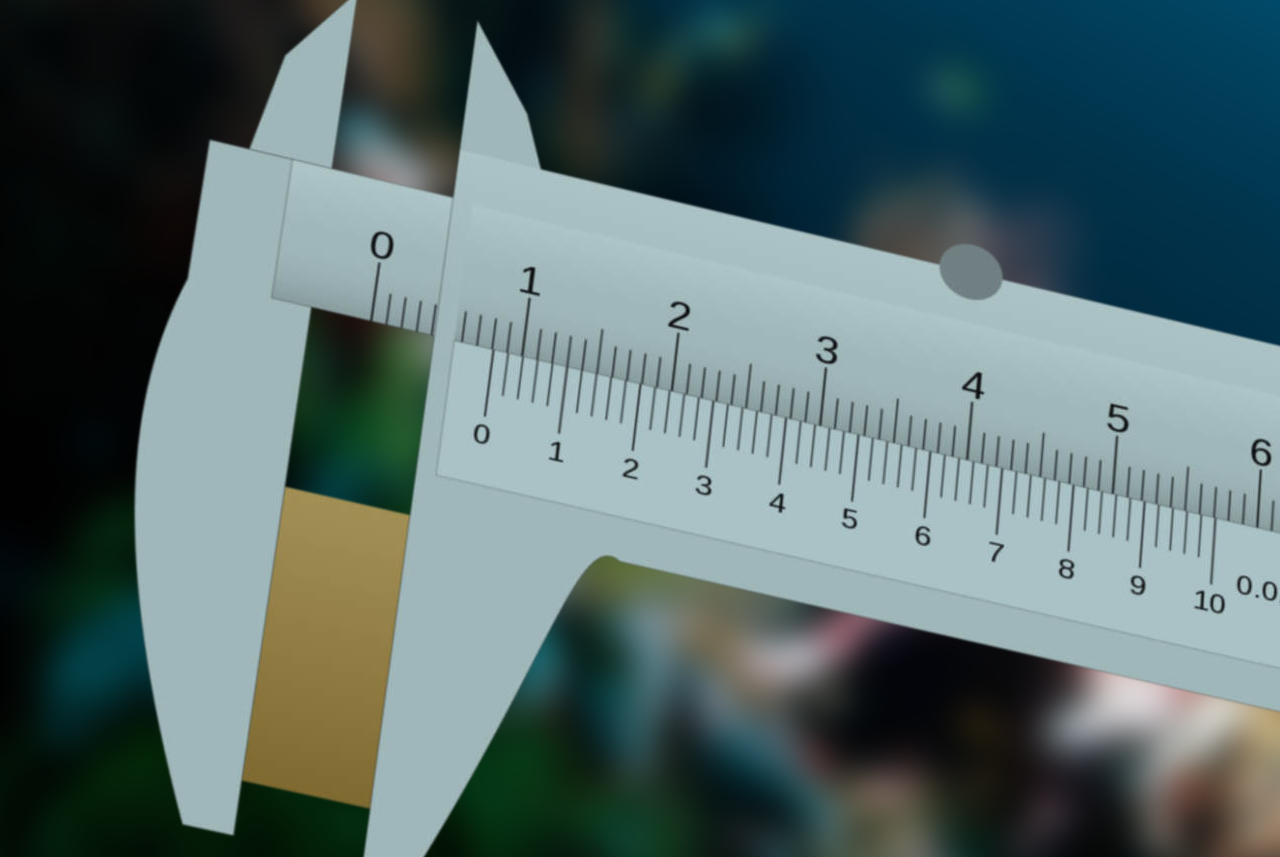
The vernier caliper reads 8.1 mm
